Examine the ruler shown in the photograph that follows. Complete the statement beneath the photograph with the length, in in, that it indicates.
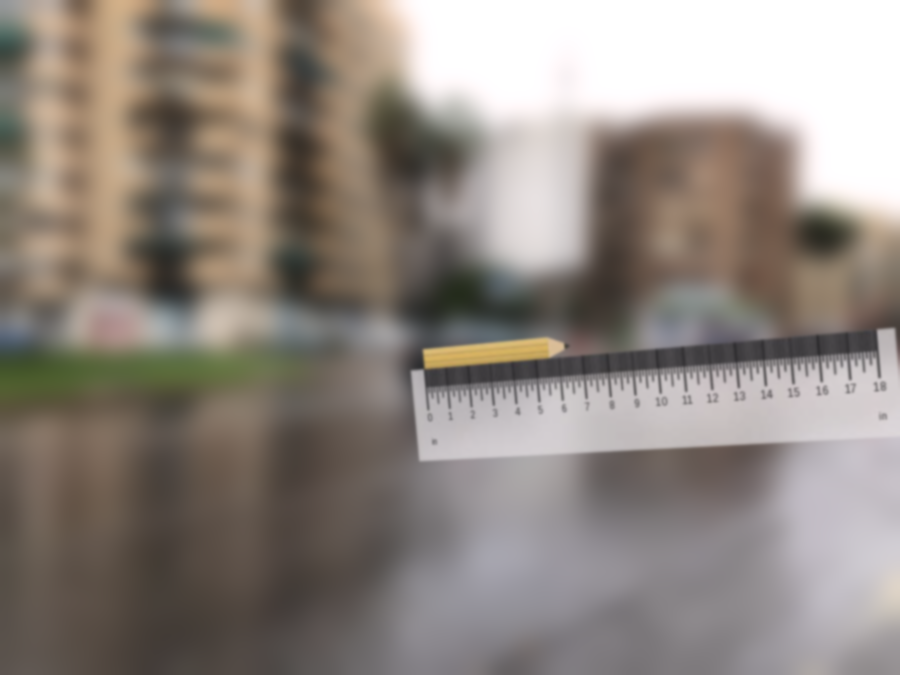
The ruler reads 6.5 in
